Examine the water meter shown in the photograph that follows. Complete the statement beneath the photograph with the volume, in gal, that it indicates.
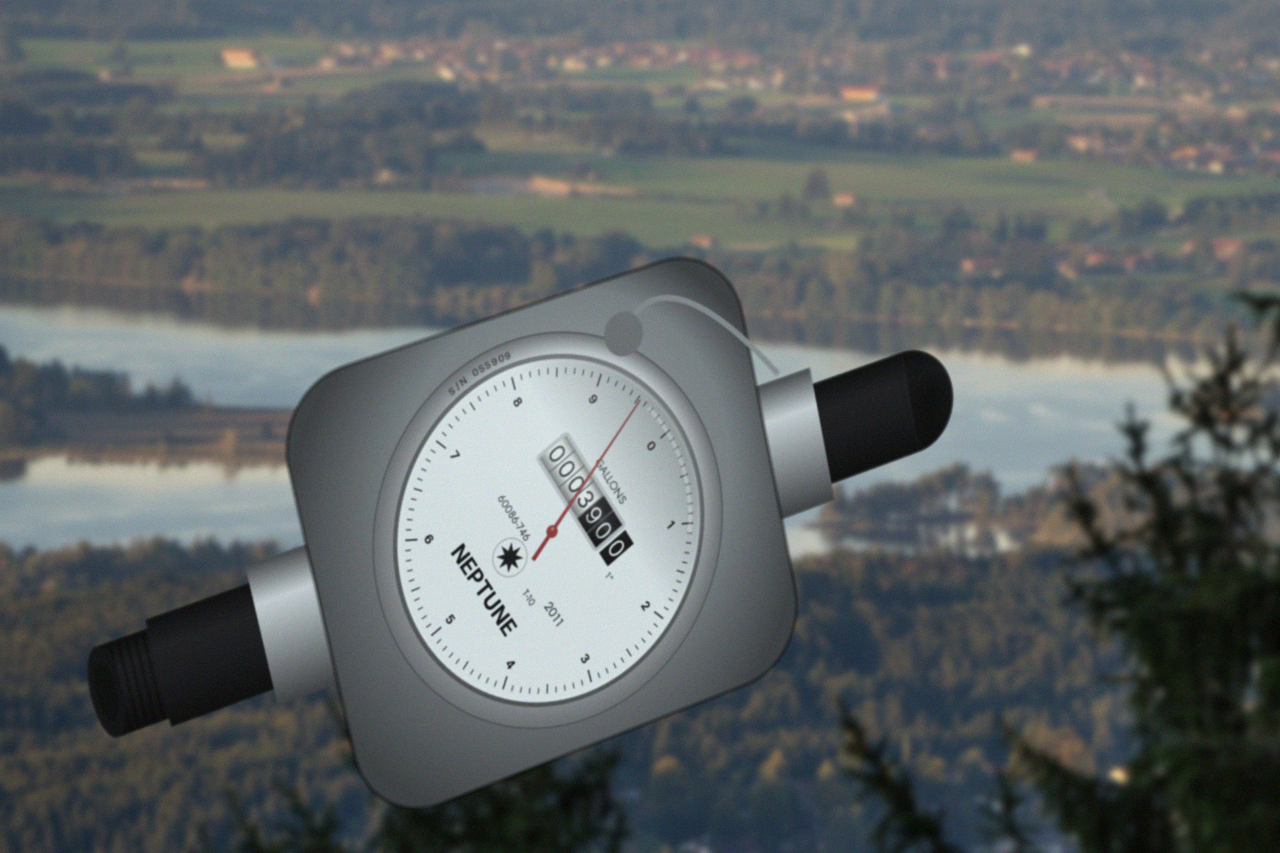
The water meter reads 3899.5 gal
